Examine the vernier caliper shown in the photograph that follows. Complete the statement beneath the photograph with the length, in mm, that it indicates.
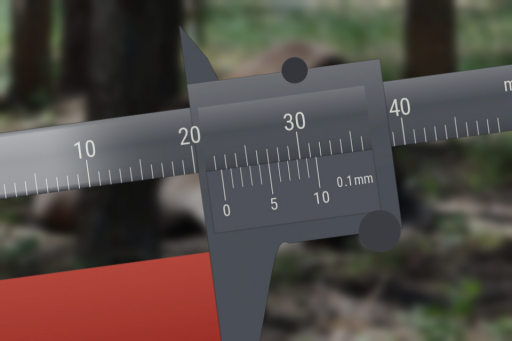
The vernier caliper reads 22.5 mm
